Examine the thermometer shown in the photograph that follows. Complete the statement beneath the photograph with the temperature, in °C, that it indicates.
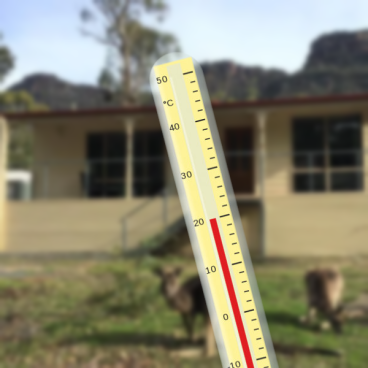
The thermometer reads 20 °C
